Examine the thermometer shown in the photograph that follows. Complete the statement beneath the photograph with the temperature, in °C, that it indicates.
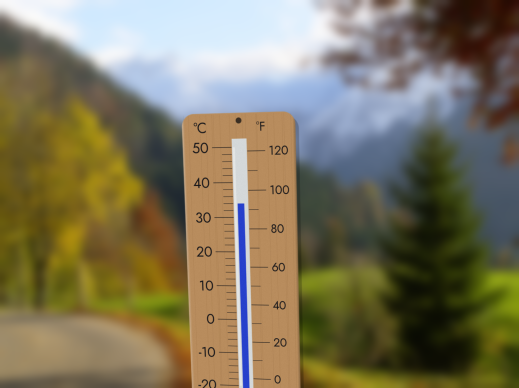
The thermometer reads 34 °C
